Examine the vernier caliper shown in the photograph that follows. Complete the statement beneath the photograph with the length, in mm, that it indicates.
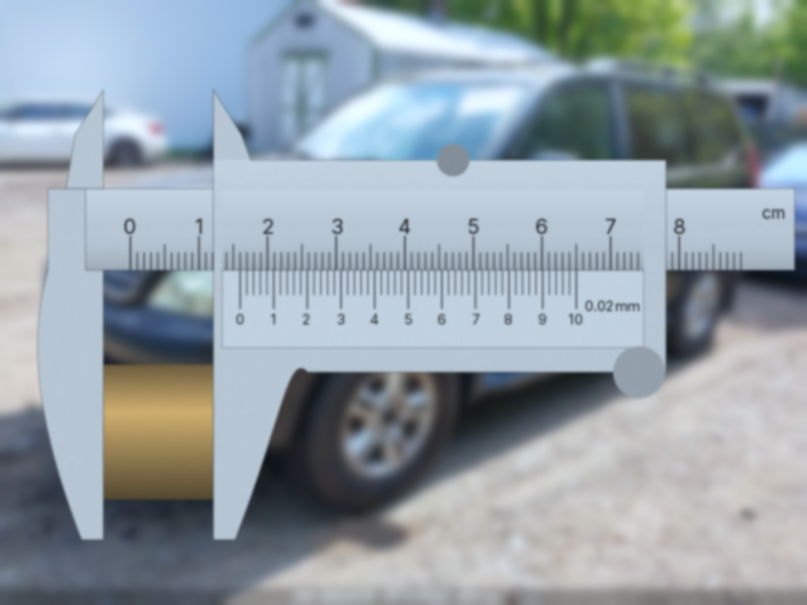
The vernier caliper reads 16.0 mm
